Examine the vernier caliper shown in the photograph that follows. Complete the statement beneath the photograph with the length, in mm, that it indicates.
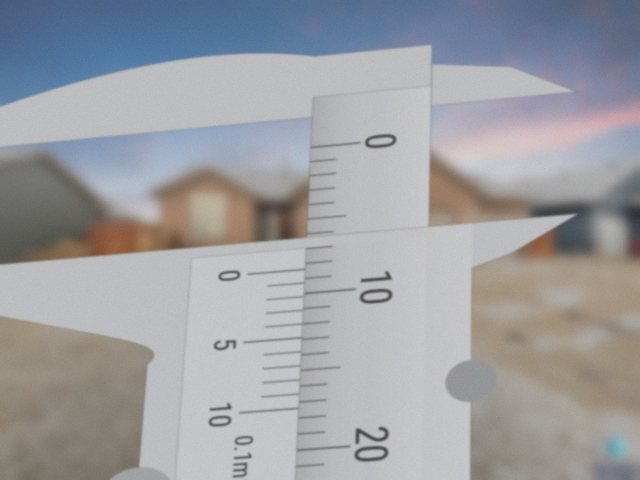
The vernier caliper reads 8.4 mm
